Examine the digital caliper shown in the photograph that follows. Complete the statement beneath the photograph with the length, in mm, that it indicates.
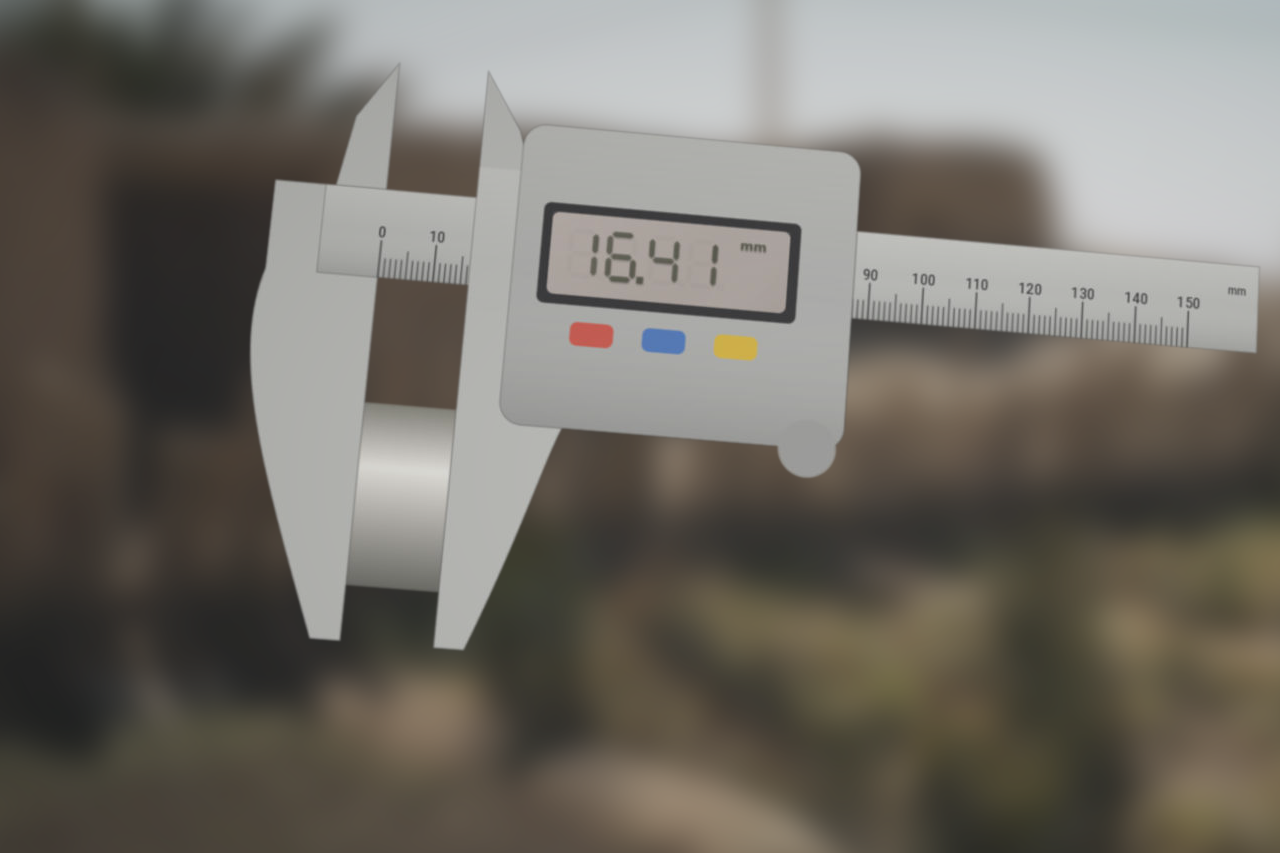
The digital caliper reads 16.41 mm
